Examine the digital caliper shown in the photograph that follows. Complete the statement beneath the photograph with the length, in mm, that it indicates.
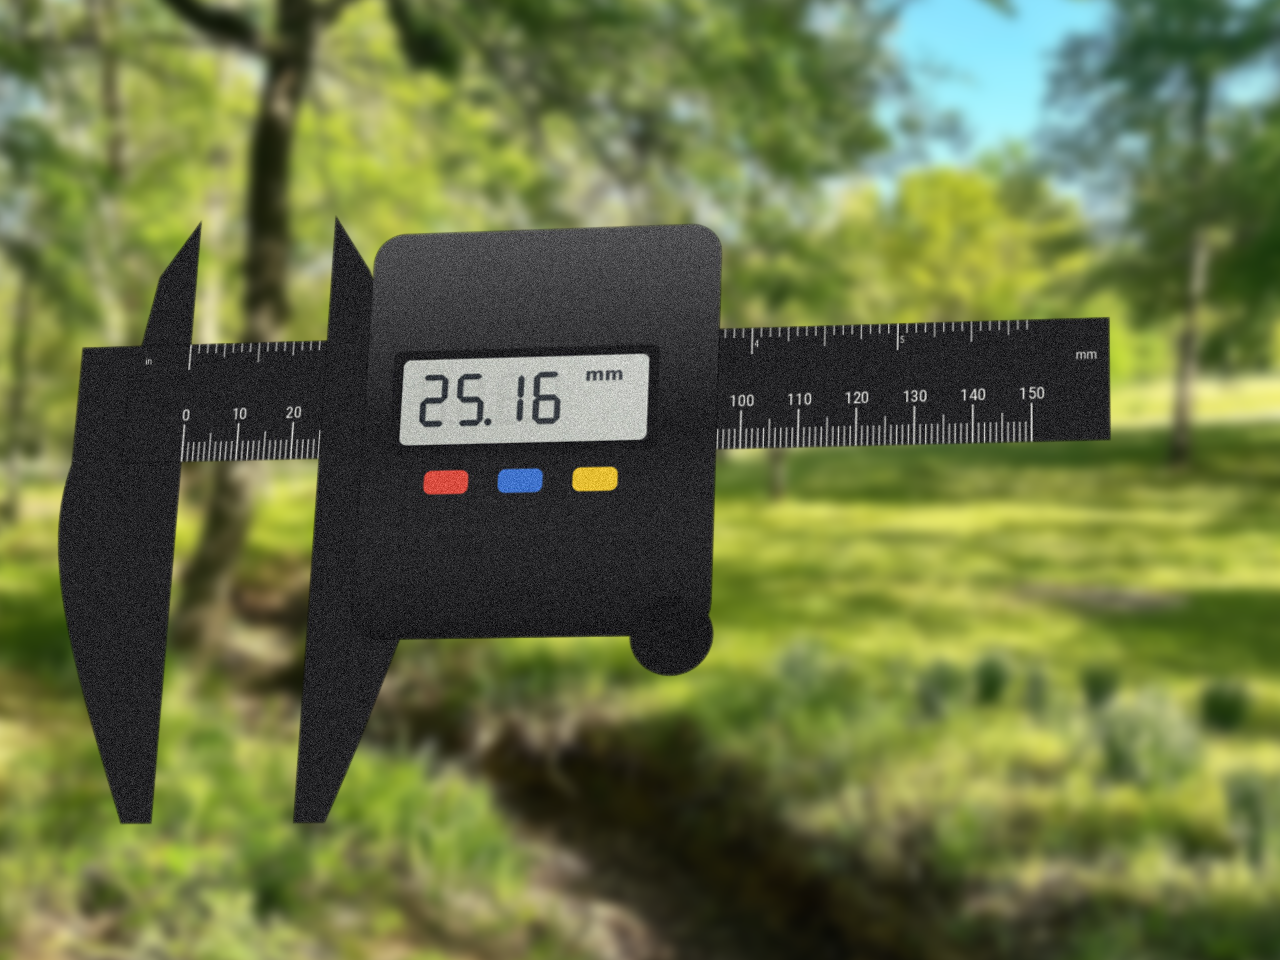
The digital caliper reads 25.16 mm
